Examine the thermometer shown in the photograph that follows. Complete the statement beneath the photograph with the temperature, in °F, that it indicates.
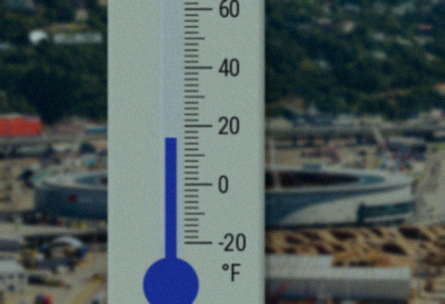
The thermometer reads 16 °F
